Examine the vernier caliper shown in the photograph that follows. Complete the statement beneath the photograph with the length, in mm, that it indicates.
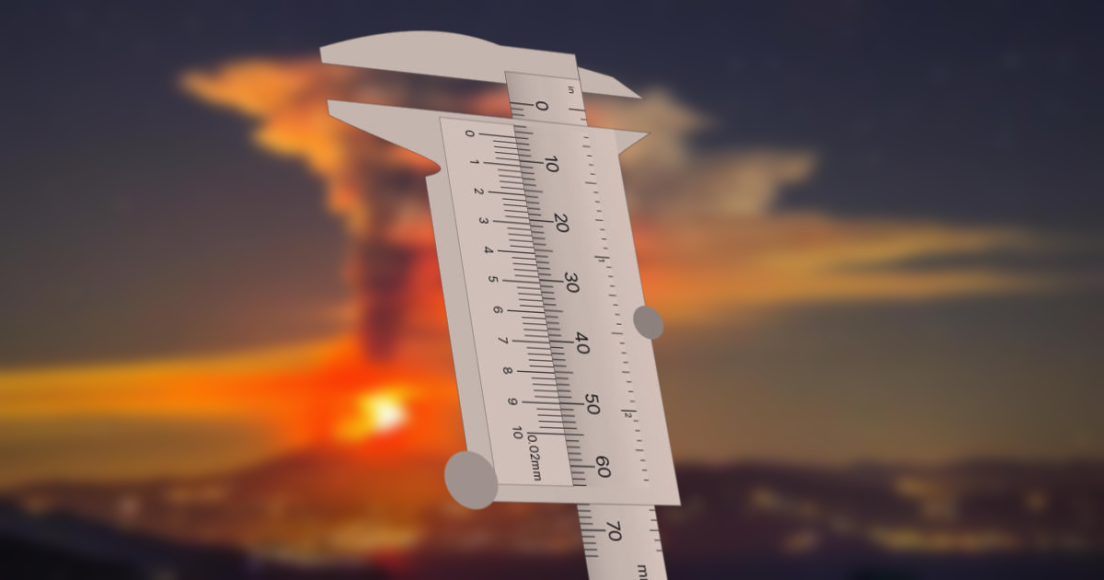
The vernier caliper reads 6.0 mm
